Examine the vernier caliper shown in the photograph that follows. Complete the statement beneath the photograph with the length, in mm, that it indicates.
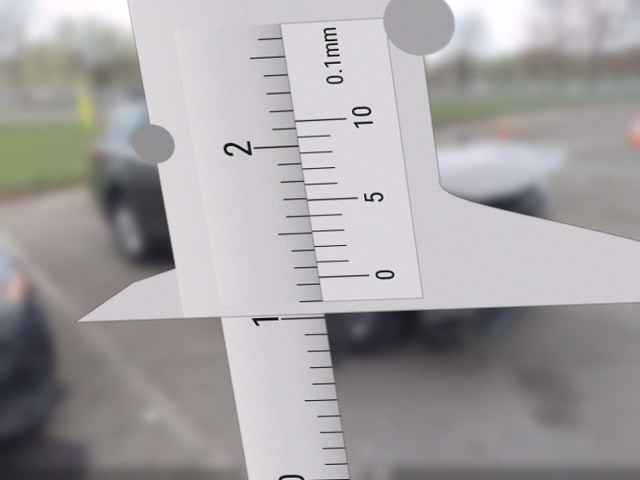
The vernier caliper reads 12.4 mm
